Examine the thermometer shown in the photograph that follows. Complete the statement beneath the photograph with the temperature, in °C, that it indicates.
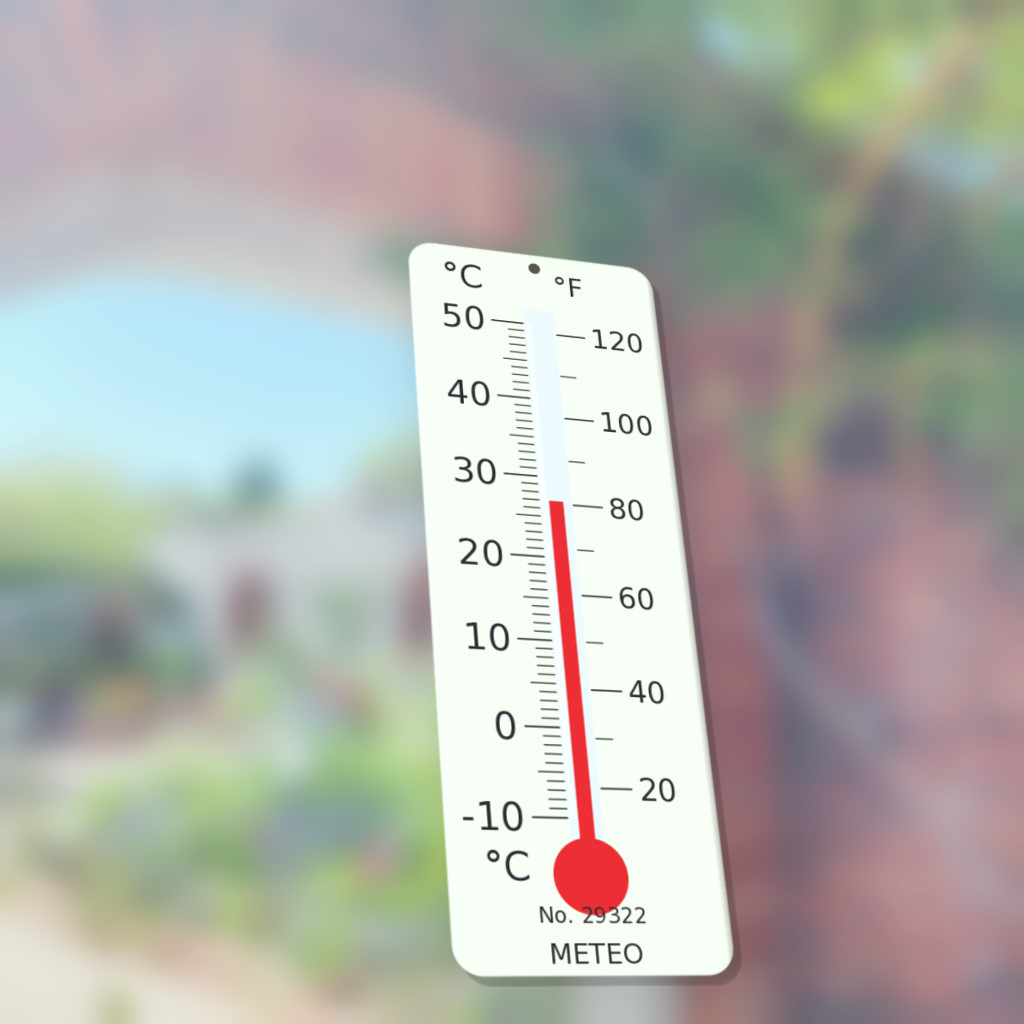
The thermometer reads 27 °C
